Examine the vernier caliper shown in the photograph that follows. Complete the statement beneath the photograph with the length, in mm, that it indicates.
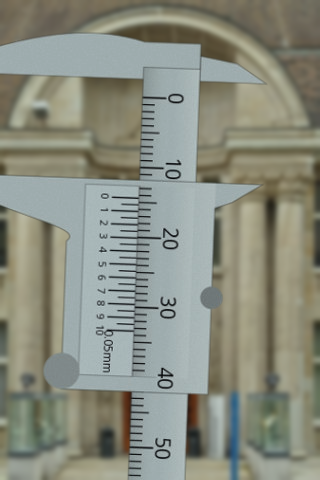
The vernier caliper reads 14.4 mm
